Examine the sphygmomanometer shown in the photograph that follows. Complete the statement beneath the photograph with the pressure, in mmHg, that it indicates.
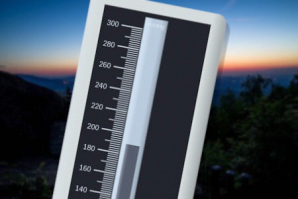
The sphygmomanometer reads 190 mmHg
